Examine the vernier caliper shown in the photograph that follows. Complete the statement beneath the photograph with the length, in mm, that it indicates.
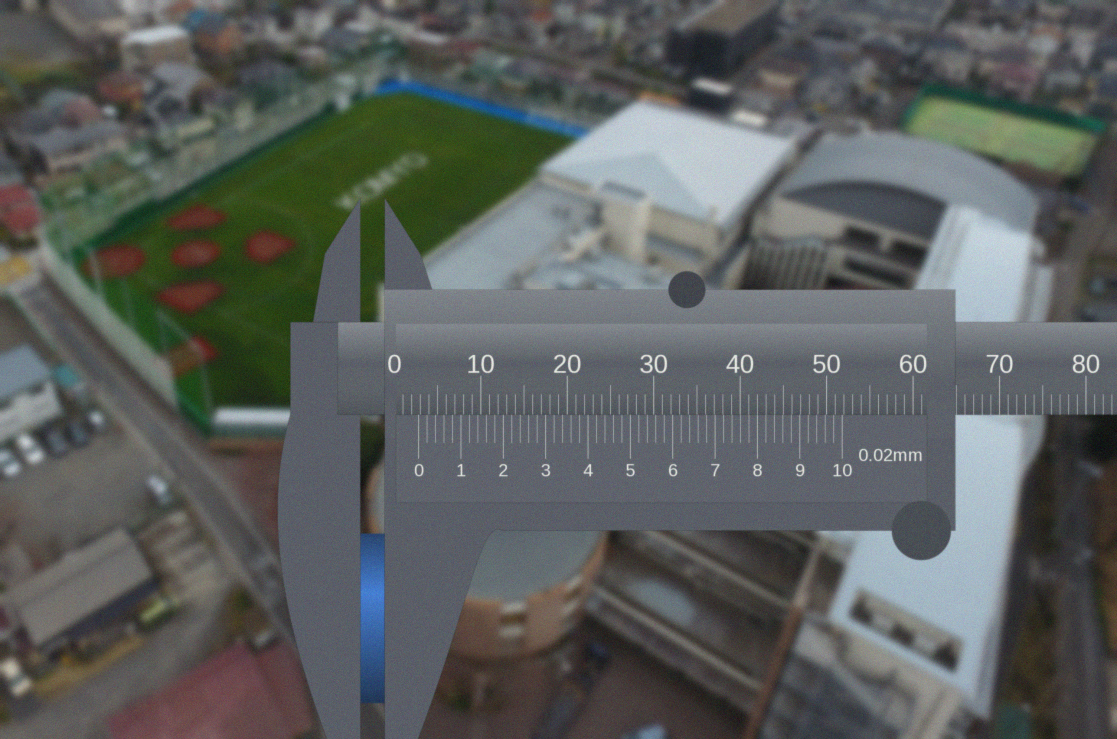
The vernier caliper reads 2.8 mm
